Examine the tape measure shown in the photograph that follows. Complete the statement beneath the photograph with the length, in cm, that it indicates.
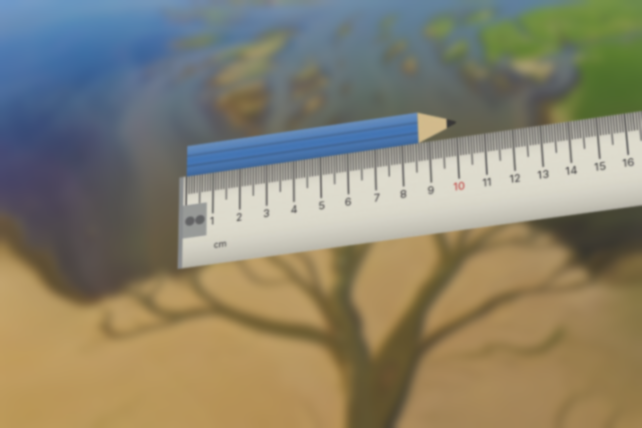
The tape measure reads 10 cm
